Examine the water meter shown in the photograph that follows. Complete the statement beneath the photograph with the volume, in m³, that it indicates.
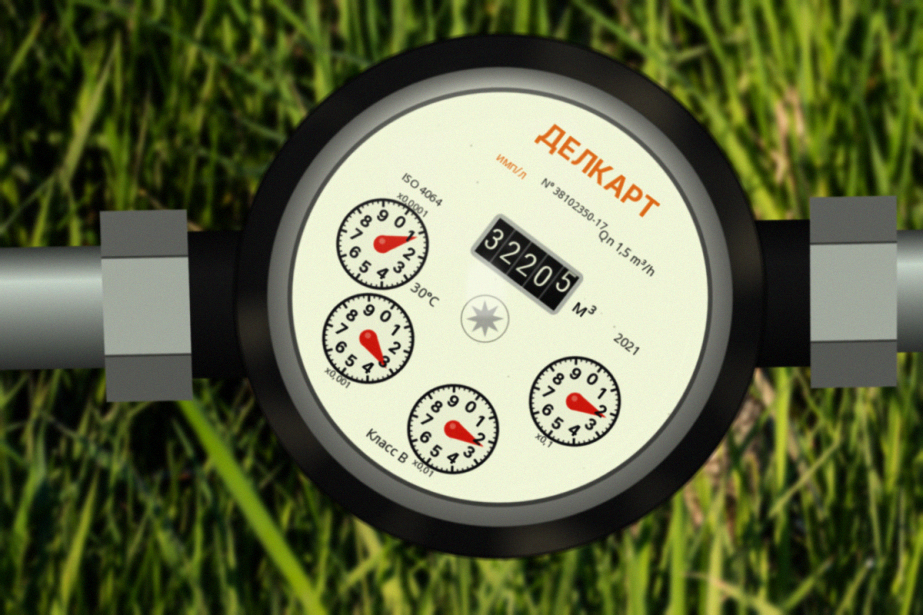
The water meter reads 32205.2231 m³
